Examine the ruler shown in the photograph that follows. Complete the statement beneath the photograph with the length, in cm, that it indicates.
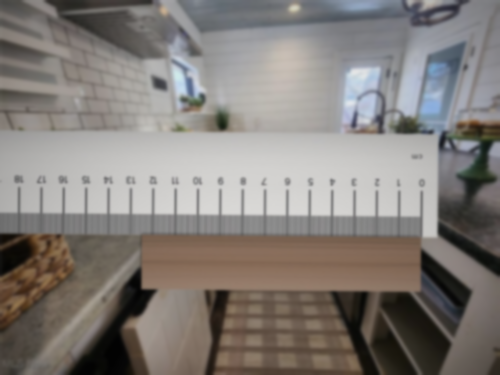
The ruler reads 12.5 cm
